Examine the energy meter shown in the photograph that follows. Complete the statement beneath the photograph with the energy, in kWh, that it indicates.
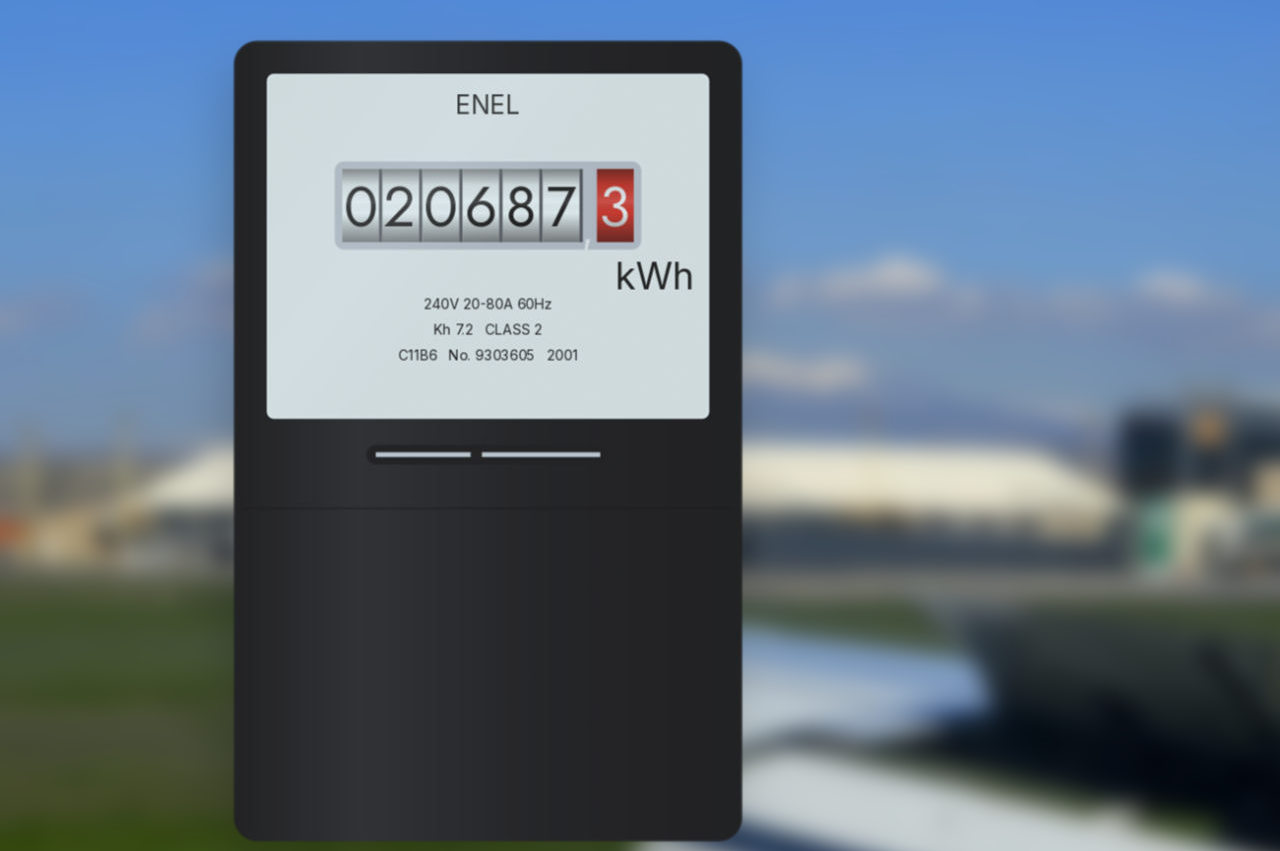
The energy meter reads 20687.3 kWh
